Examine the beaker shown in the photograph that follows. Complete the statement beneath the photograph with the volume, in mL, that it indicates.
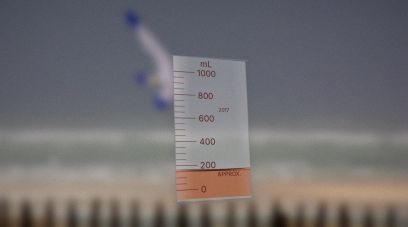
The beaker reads 150 mL
